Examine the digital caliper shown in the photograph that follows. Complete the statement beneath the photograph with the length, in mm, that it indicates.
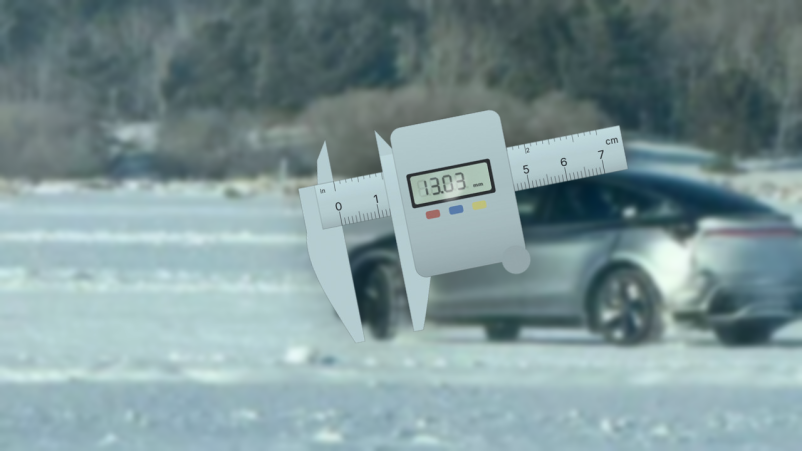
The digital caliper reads 13.03 mm
